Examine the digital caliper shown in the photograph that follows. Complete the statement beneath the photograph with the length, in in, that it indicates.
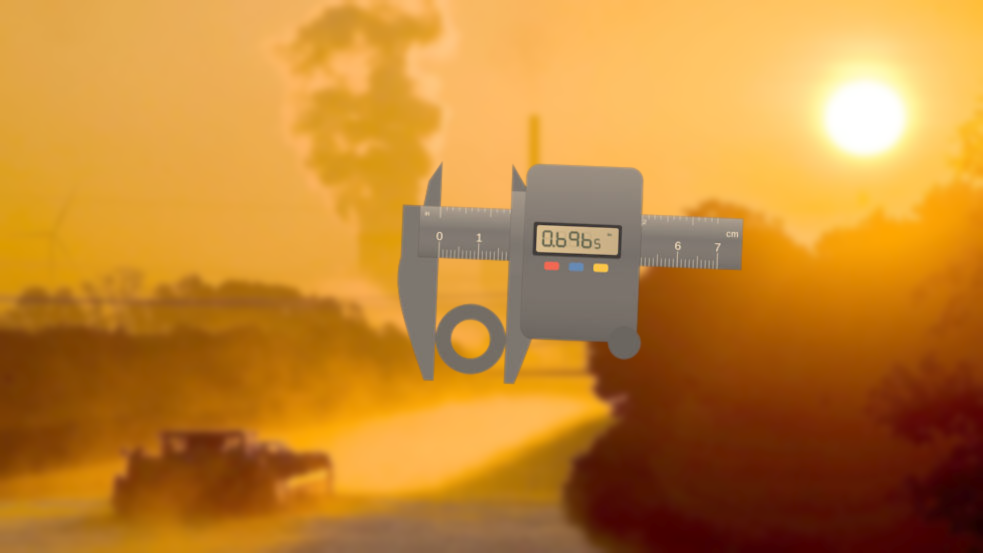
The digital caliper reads 0.6965 in
